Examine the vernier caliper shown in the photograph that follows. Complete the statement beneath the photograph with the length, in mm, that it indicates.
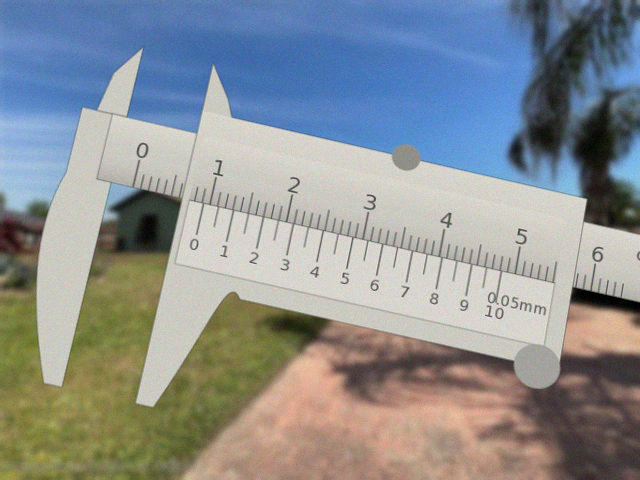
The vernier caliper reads 9.2 mm
